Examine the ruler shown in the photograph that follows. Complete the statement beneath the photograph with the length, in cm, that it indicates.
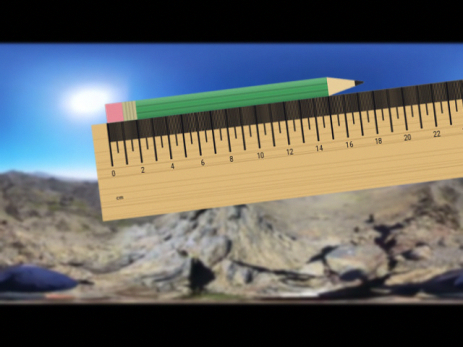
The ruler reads 17.5 cm
